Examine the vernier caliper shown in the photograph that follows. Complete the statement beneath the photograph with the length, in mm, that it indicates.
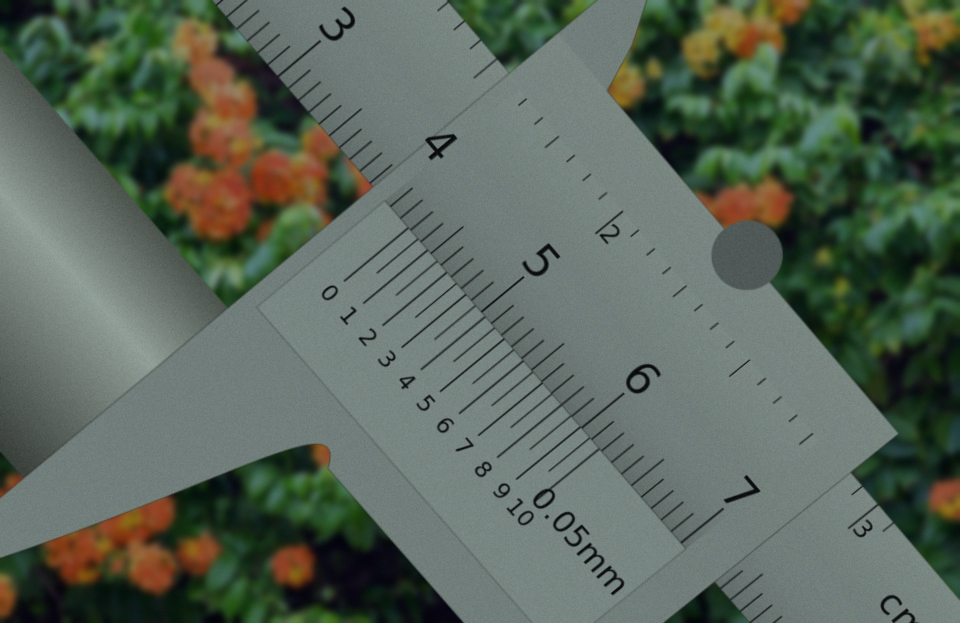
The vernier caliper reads 42.8 mm
